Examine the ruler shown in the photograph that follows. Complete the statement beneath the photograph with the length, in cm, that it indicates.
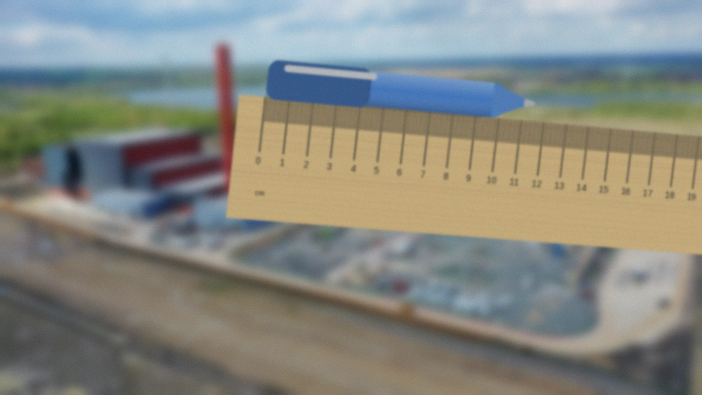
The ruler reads 11.5 cm
